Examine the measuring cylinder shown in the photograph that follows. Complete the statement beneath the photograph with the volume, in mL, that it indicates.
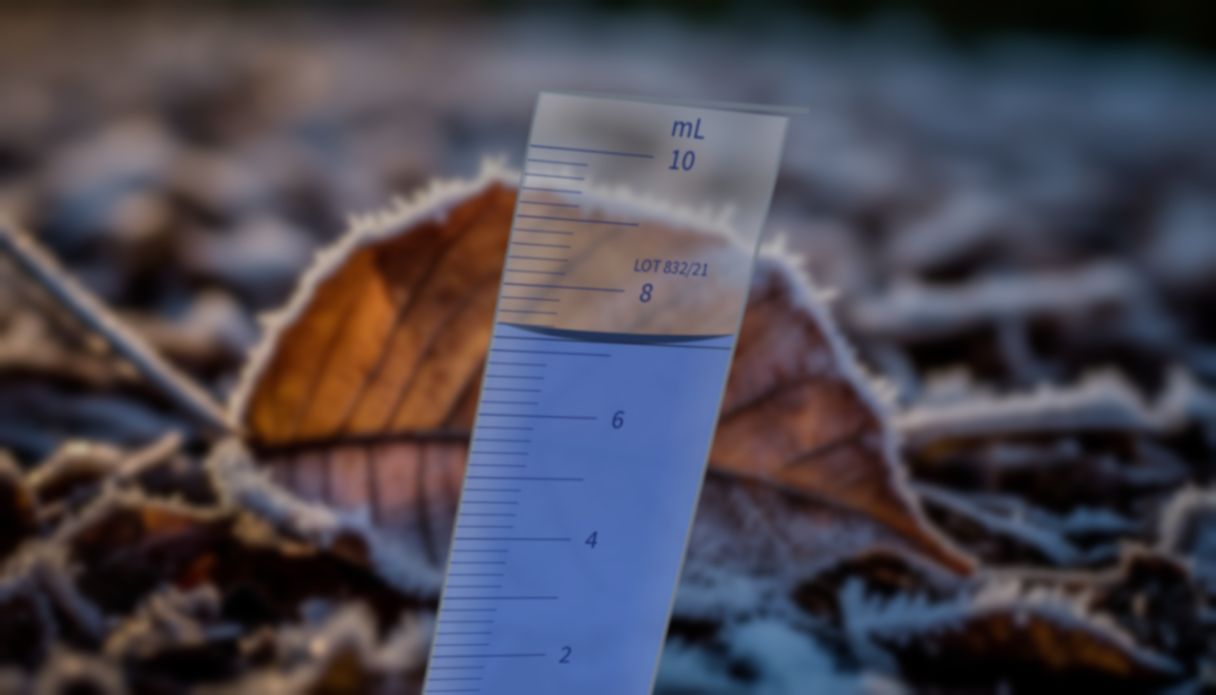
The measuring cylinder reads 7.2 mL
